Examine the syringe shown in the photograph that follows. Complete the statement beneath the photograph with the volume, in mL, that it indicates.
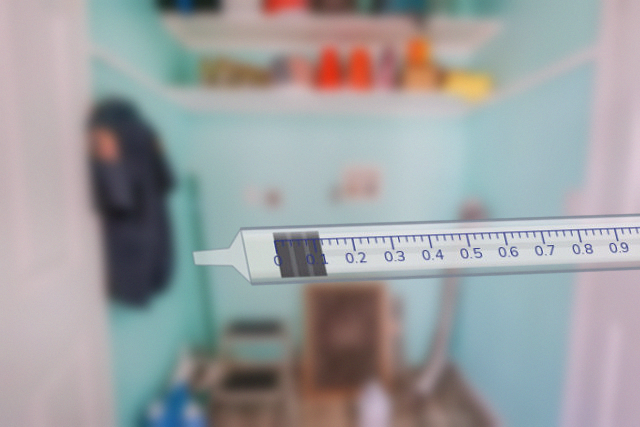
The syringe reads 0 mL
